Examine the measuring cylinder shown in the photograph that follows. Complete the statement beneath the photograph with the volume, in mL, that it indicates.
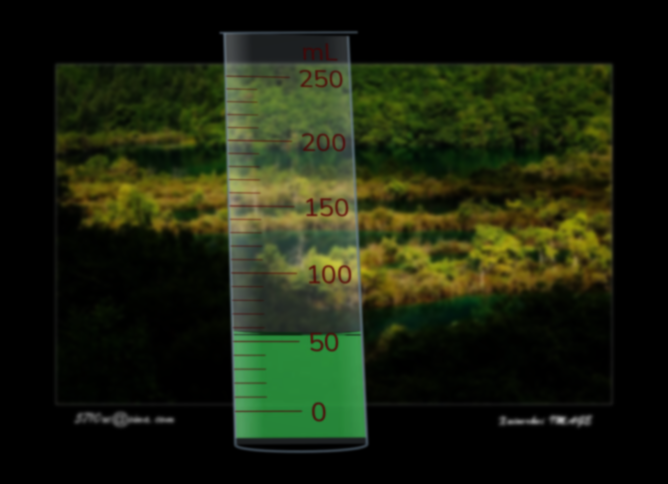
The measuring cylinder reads 55 mL
